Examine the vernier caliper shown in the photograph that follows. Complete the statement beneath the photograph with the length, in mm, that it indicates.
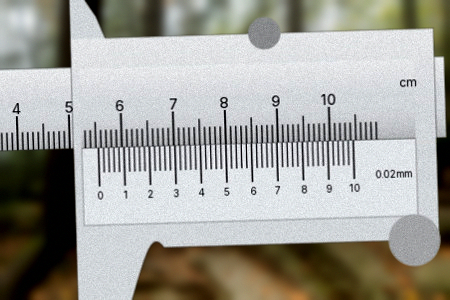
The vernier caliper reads 55.5 mm
